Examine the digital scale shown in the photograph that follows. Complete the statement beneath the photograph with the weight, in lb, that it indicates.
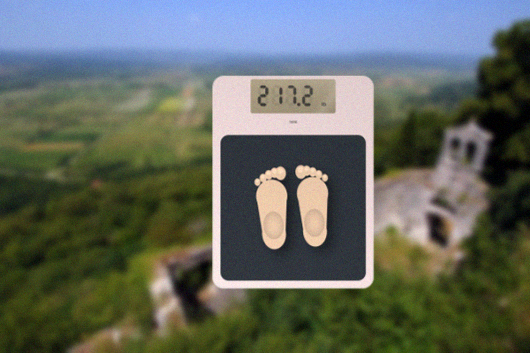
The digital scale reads 217.2 lb
